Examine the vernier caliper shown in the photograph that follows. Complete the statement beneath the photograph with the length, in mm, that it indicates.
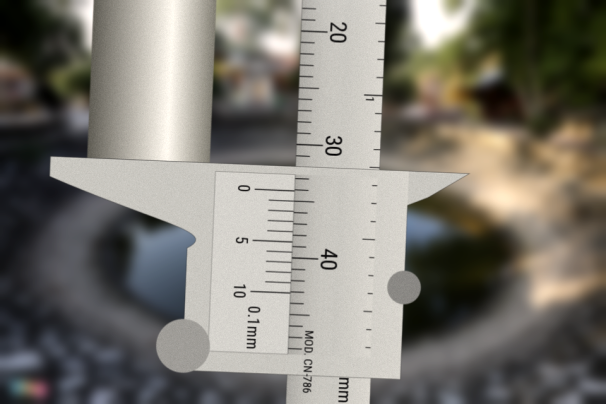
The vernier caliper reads 34.1 mm
